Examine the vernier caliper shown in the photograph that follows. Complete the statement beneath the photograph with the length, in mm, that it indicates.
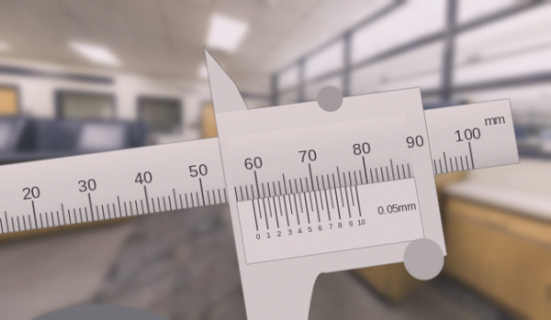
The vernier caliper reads 58.8 mm
